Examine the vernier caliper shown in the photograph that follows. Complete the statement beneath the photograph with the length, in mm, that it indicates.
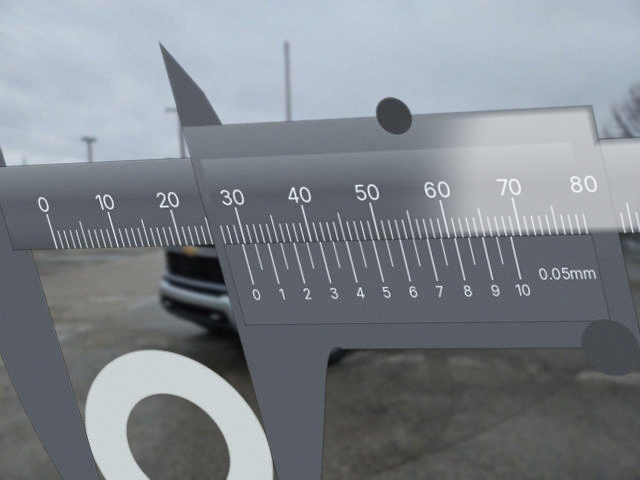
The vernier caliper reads 29.6 mm
